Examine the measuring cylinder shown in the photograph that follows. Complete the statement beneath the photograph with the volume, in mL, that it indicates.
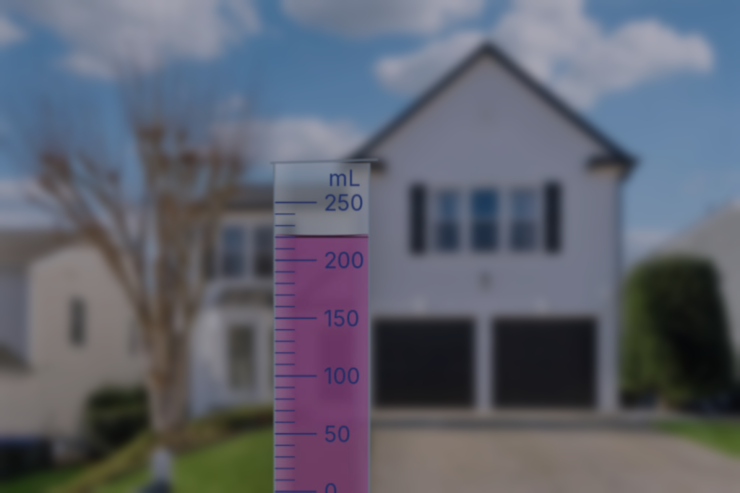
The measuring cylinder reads 220 mL
